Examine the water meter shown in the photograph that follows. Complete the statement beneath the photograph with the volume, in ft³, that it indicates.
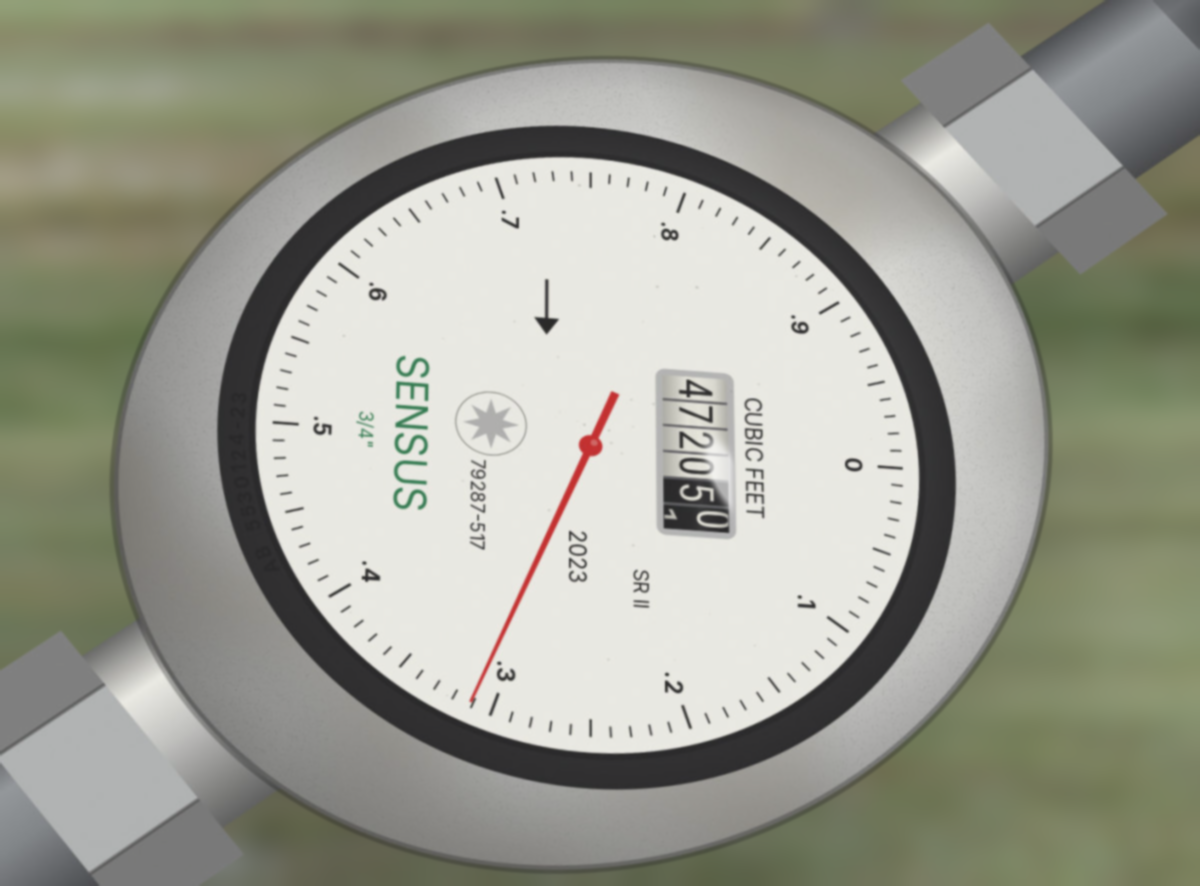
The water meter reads 472050.31 ft³
